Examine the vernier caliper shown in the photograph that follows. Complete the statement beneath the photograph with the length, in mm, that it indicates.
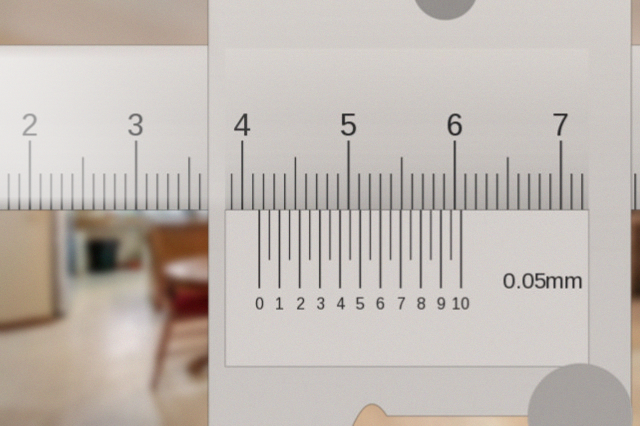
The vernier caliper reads 41.6 mm
